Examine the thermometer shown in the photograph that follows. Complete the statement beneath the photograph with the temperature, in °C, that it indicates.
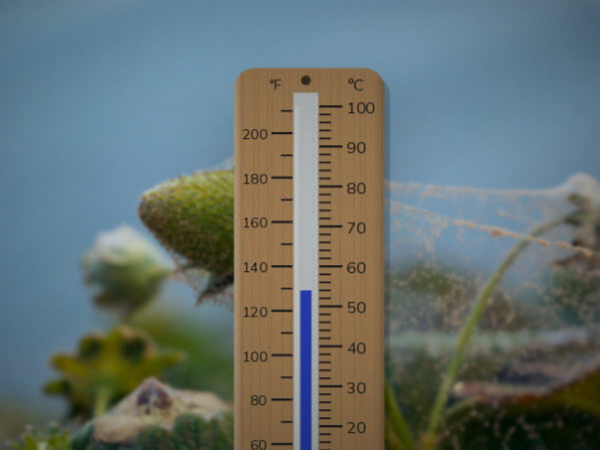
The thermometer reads 54 °C
